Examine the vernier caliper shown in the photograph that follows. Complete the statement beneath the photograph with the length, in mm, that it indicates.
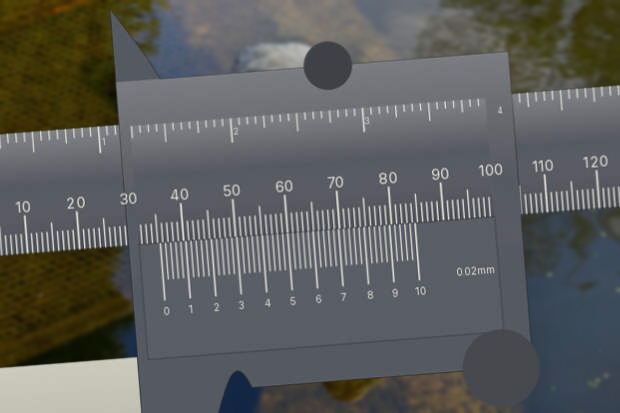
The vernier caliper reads 35.5 mm
